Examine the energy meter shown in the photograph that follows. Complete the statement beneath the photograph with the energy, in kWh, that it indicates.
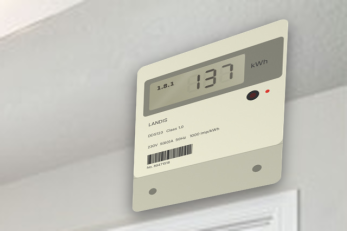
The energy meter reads 137 kWh
